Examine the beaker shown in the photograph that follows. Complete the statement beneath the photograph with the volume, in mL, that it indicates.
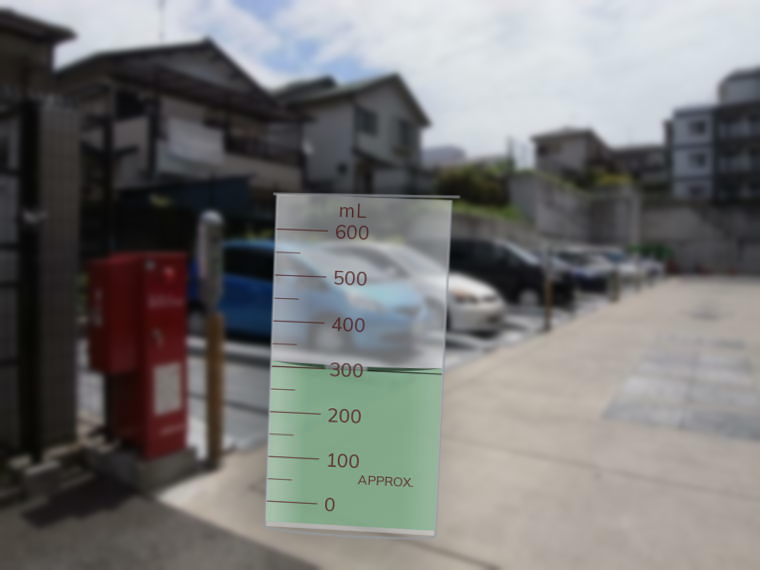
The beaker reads 300 mL
